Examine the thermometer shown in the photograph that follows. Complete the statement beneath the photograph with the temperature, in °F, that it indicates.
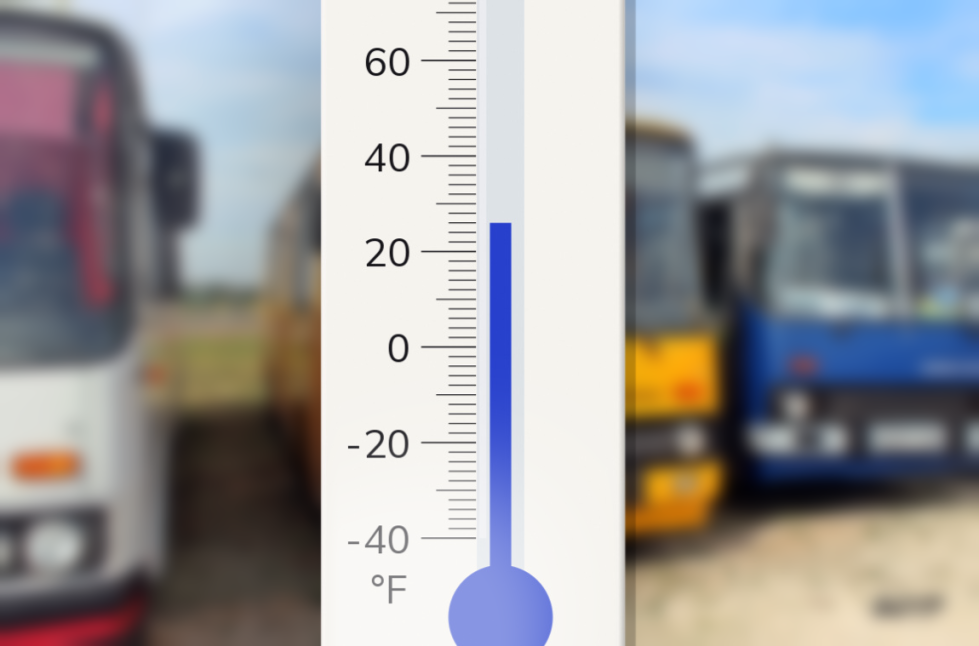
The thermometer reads 26 °F
